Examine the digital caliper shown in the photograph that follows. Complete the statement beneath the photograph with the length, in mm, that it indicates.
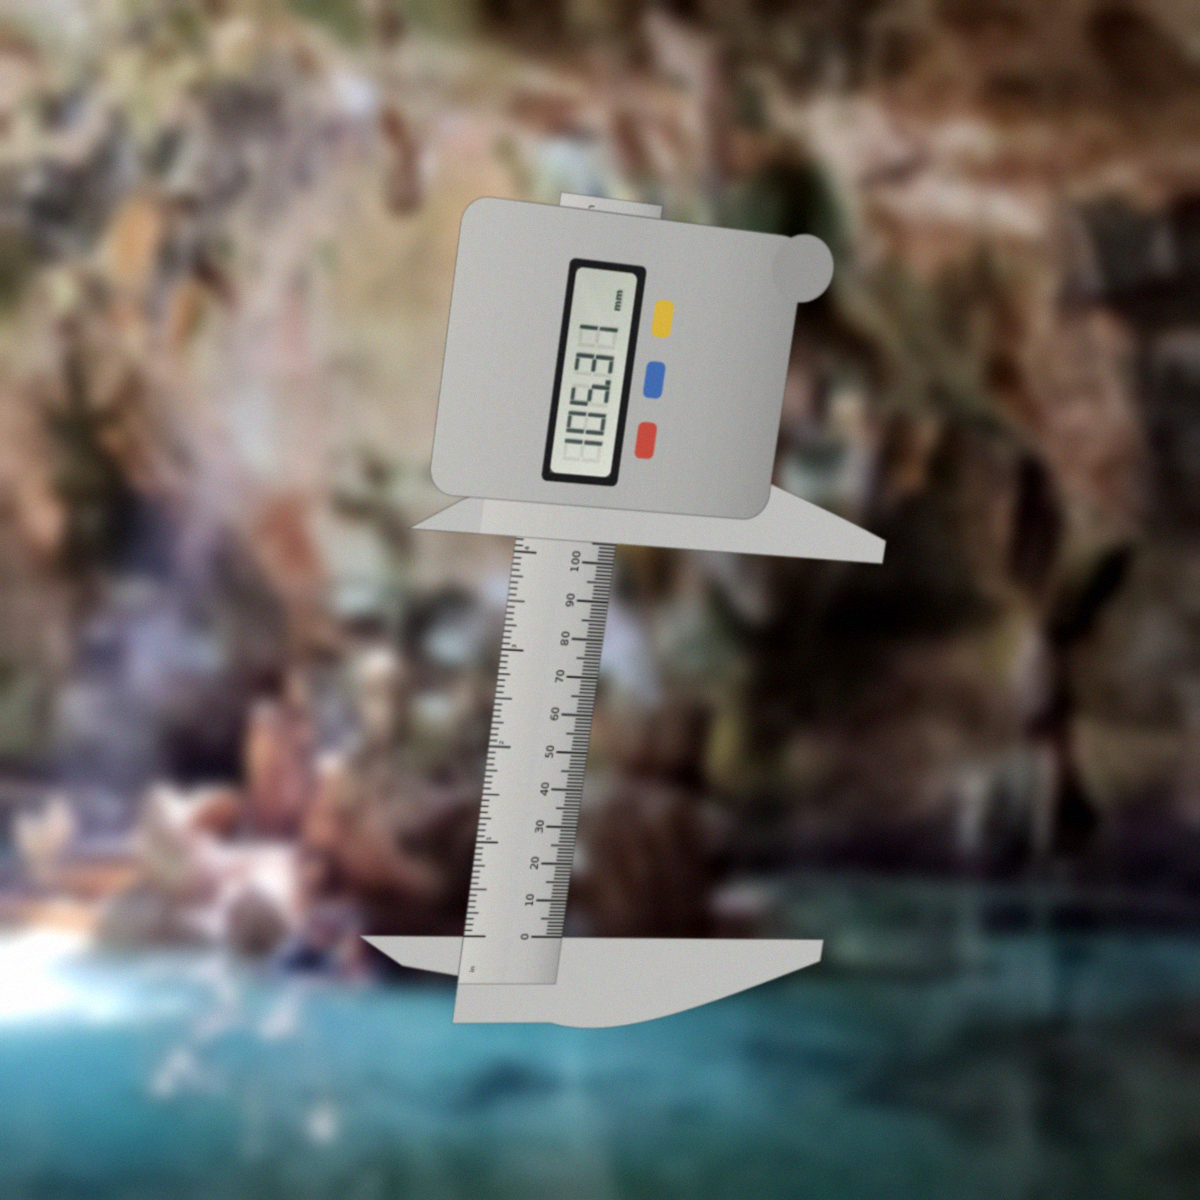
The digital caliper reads 105.31 mm
